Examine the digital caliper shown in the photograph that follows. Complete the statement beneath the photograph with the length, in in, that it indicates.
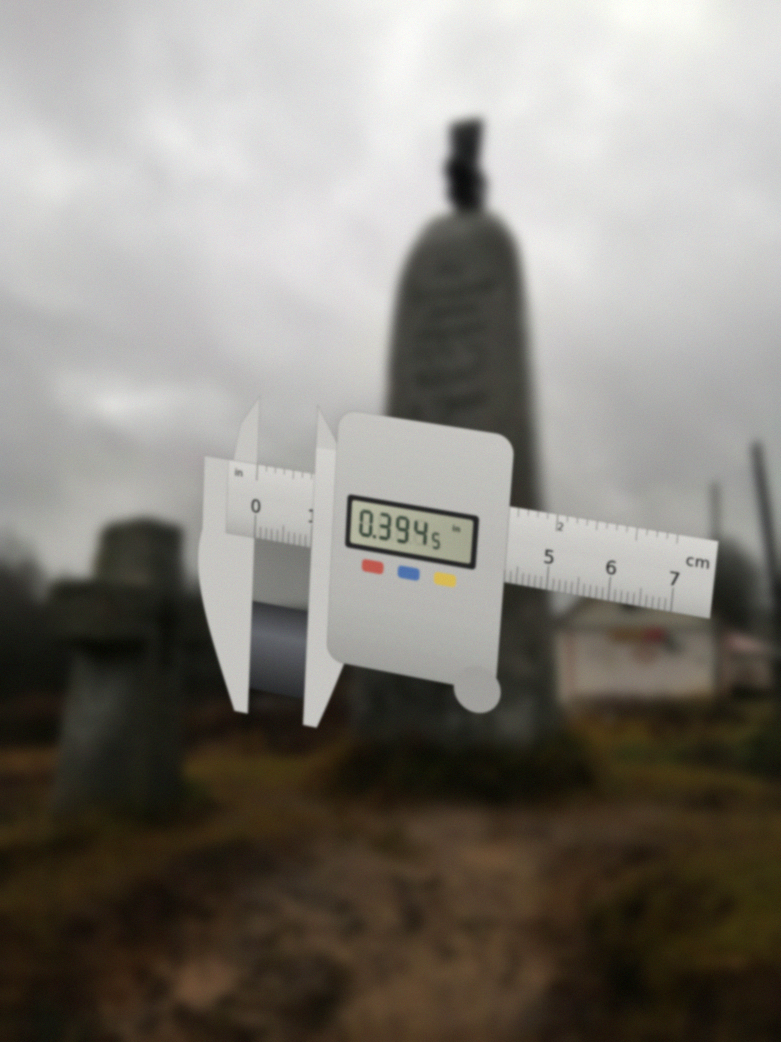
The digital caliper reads 0.3945 in
